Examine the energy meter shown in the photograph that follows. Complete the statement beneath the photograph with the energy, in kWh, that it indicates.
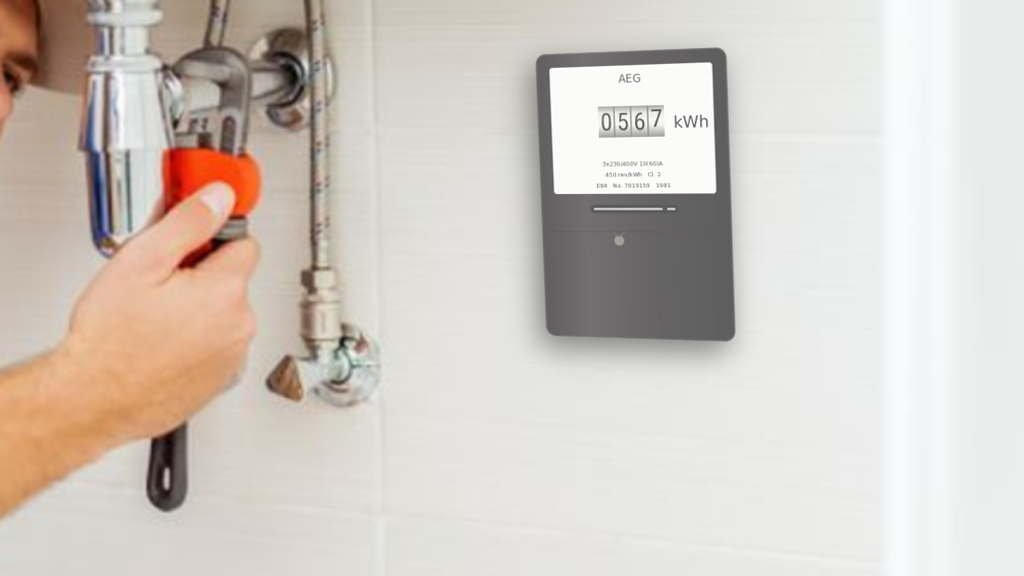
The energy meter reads 567 kWh
